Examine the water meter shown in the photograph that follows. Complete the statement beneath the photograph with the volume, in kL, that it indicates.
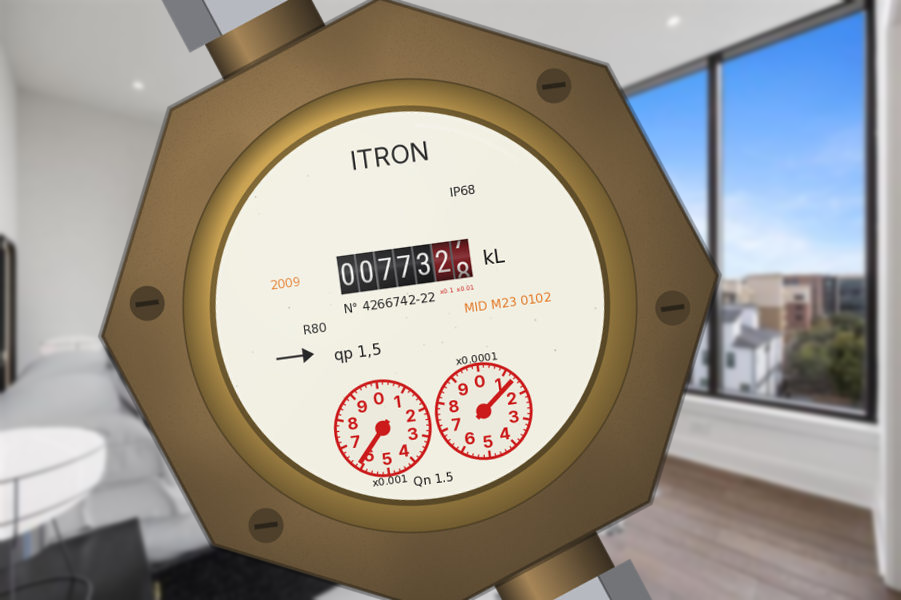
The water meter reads 773.2761 kL
